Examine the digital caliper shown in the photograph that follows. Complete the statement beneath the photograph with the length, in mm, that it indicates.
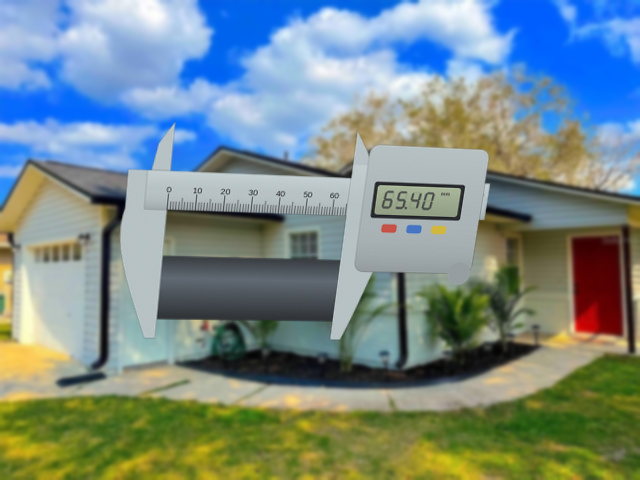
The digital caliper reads 65.40 mm
